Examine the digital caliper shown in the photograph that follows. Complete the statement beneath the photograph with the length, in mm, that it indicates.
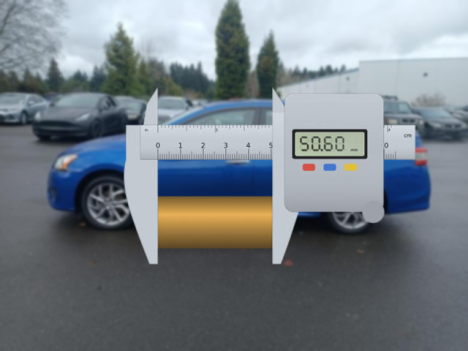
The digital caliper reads 50.60 mm
